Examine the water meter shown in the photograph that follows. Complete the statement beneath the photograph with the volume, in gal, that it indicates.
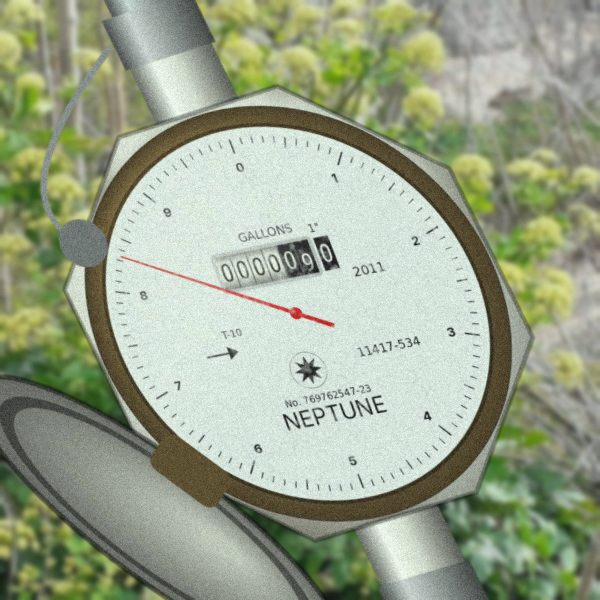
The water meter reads 88.3 gal
